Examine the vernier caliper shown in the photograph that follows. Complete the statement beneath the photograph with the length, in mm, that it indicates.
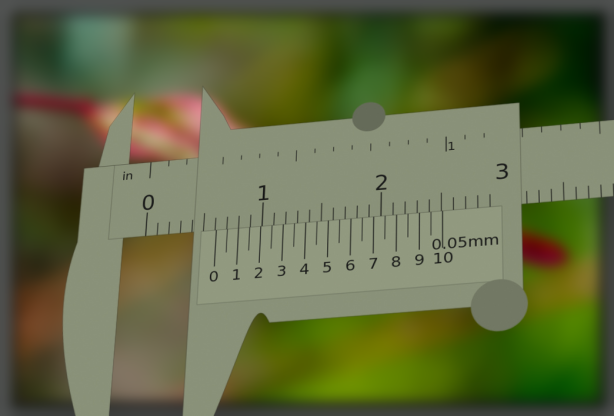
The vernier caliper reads 6.1 mm
